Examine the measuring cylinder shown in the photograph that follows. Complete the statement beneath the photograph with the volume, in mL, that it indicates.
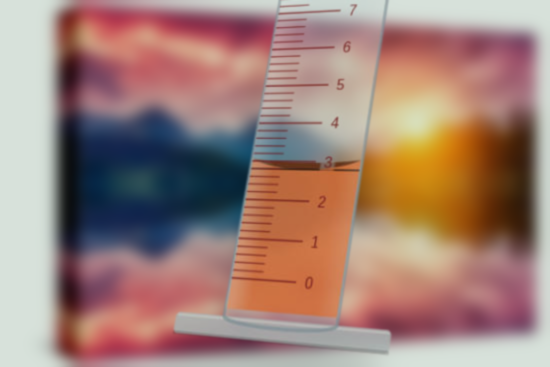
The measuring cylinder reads 2.8 mL
